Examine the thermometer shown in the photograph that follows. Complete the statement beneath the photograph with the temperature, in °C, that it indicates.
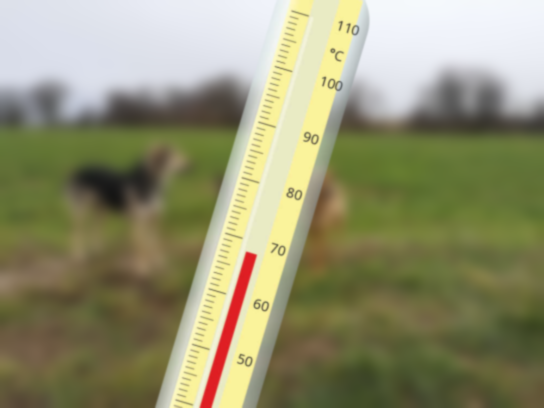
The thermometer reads 68 °C
